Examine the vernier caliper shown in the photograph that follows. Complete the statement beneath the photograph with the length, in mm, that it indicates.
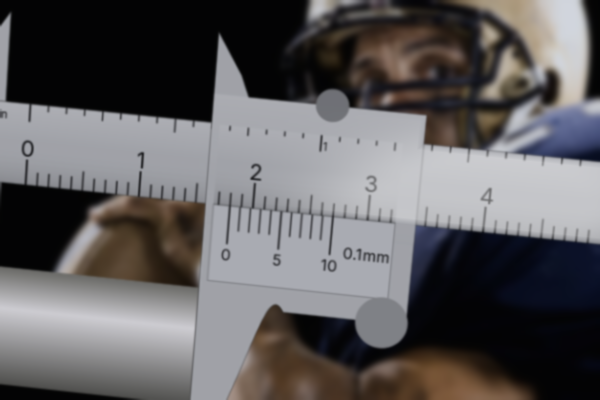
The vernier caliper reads 18.0 mm
